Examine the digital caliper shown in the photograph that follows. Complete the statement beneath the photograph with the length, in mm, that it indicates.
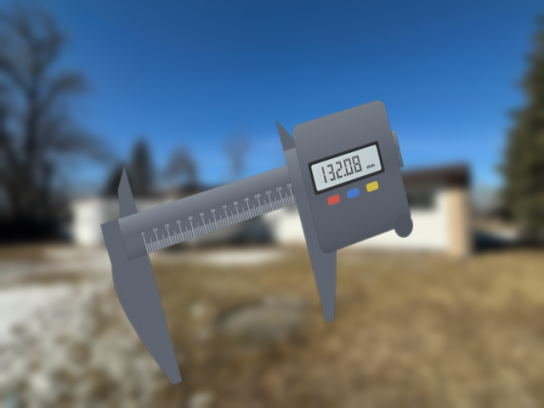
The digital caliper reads 132.08 mm
